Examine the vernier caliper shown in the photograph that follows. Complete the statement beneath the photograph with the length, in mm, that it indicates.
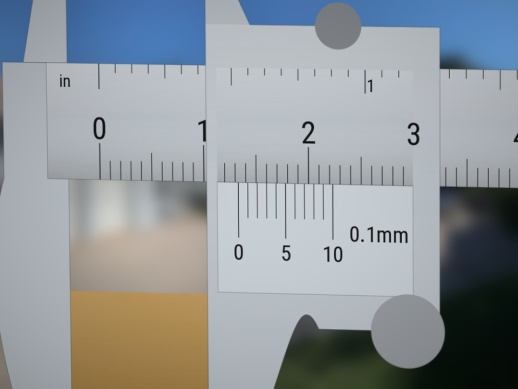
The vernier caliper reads 13.3 mm
